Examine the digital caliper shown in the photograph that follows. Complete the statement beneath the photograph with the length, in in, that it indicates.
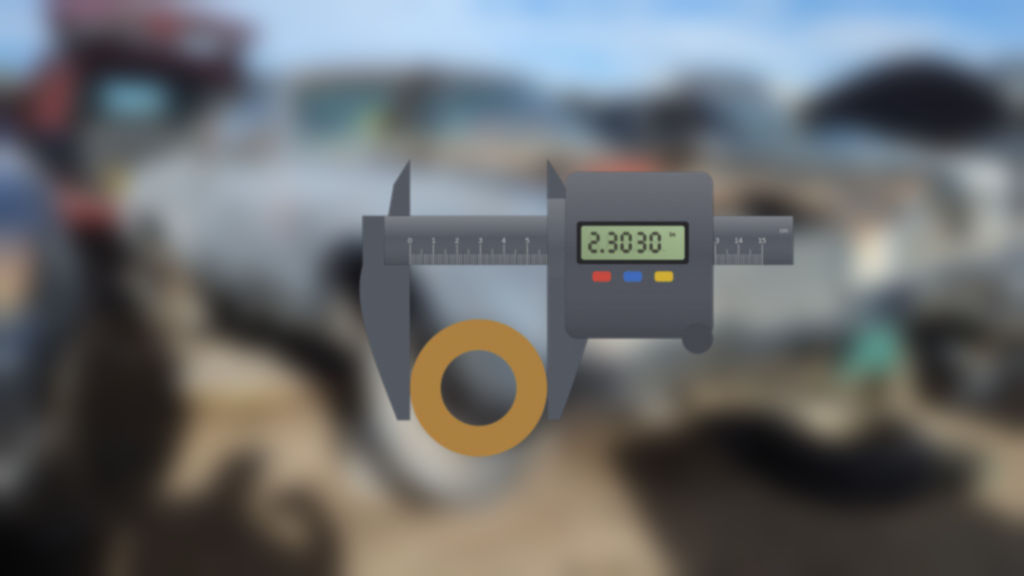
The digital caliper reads 2.3030 in
